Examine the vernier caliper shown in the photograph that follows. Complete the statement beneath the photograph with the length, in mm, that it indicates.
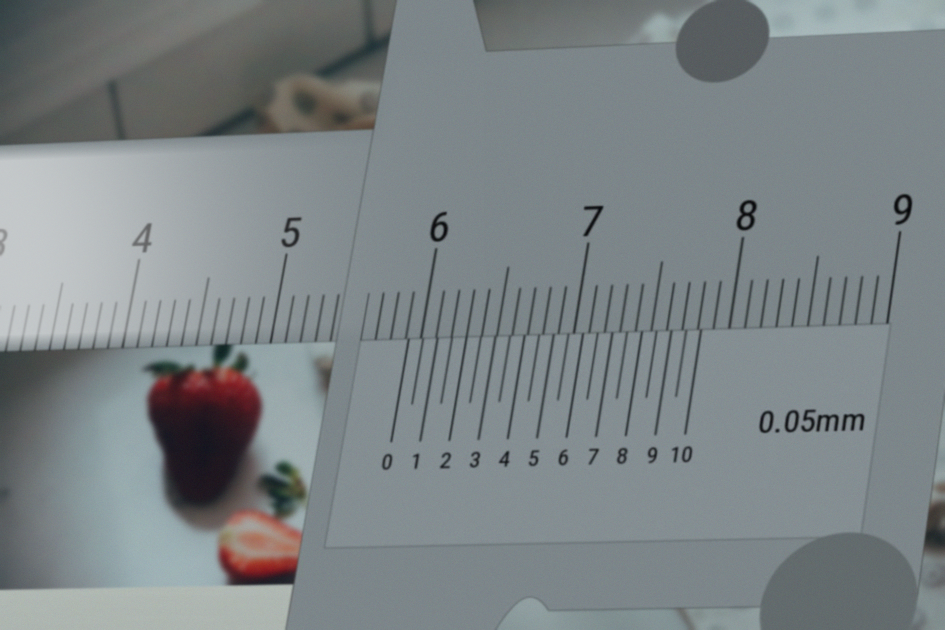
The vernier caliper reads 59.2 mm
